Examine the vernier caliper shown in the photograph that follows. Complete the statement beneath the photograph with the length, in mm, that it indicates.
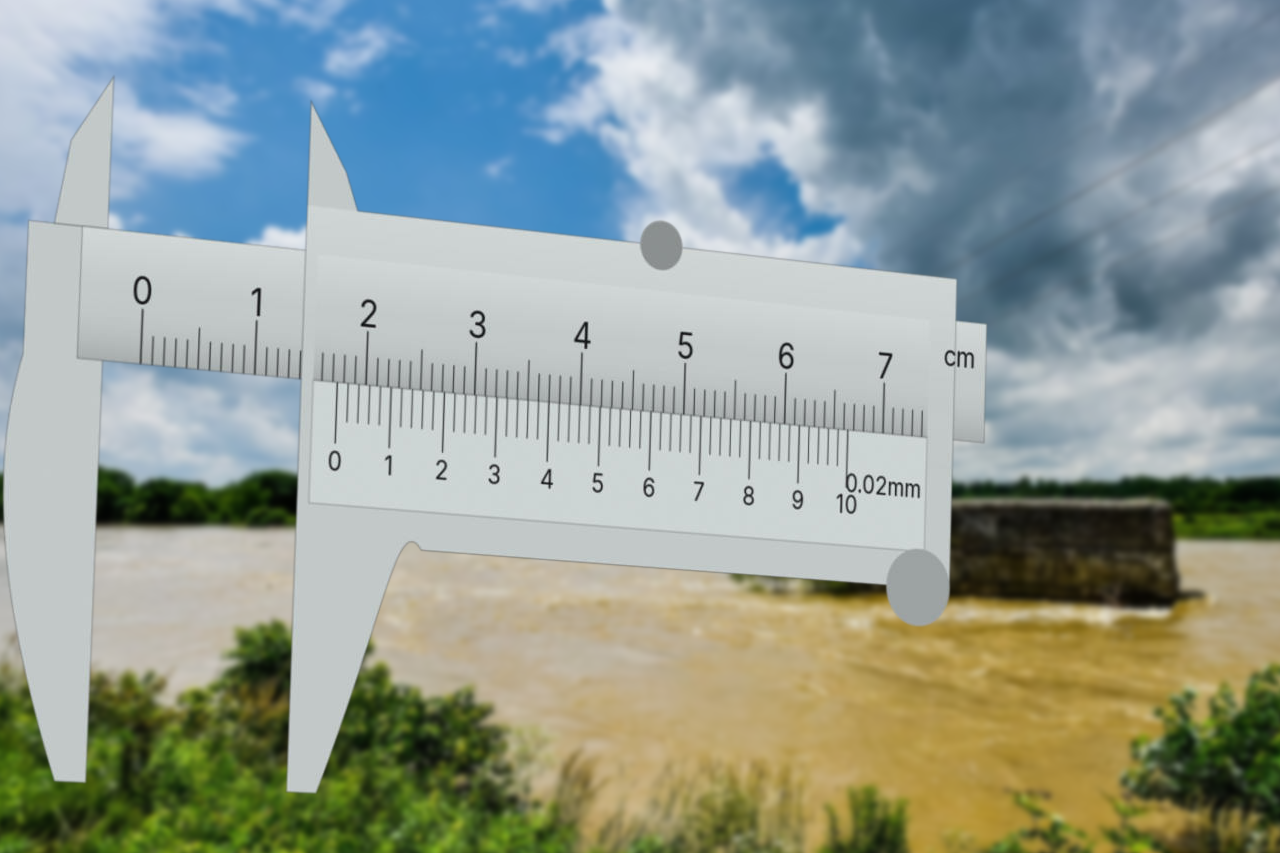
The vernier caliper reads 17.4 mm
